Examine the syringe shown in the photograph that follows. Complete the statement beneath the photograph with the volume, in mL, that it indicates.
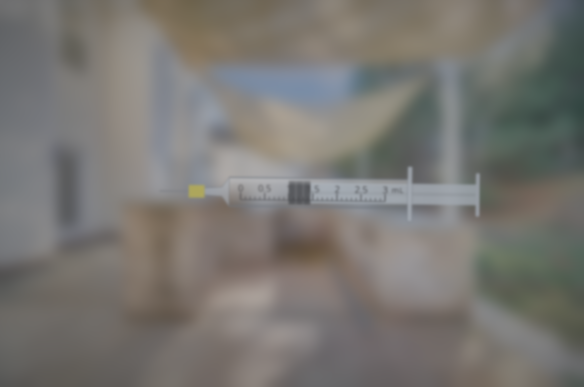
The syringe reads 1 mL
